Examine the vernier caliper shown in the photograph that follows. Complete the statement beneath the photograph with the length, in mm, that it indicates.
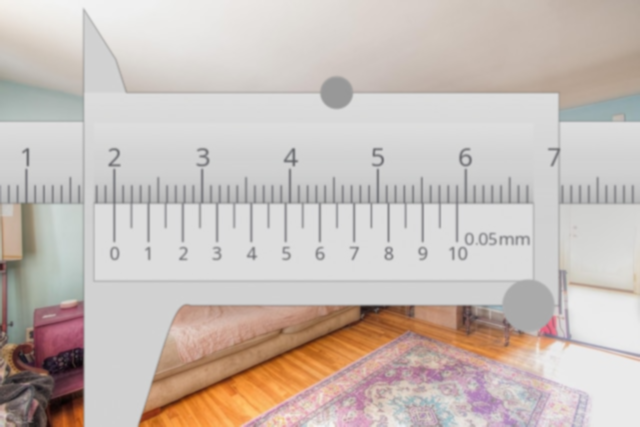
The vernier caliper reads 20.0 mm
